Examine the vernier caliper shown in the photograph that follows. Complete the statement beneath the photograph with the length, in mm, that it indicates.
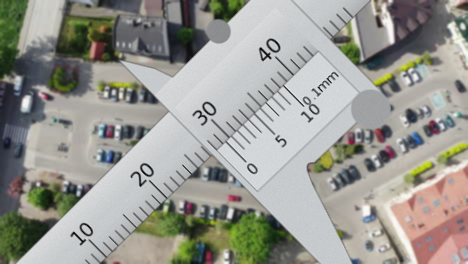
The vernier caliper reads 29.4 mm
